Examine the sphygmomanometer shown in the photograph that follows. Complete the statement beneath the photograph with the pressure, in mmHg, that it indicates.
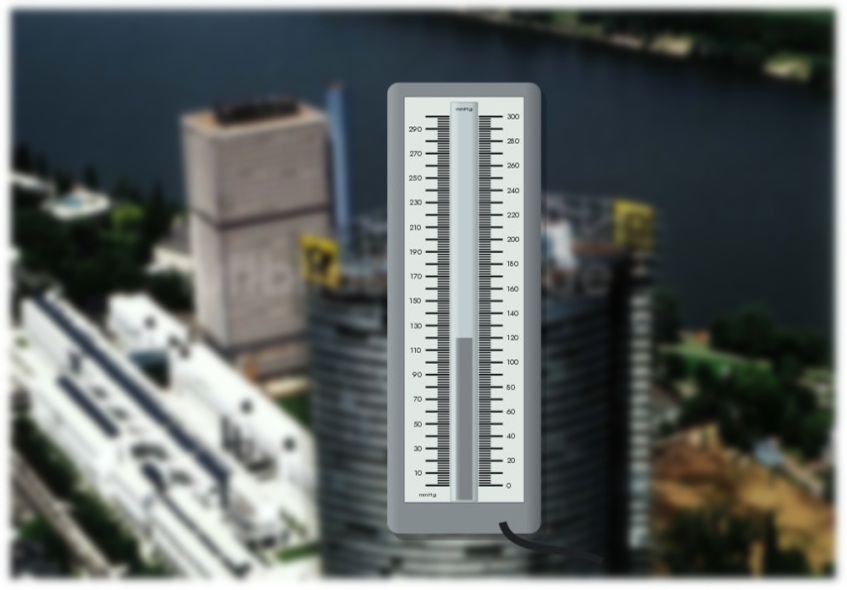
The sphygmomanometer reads 120 mmHg
